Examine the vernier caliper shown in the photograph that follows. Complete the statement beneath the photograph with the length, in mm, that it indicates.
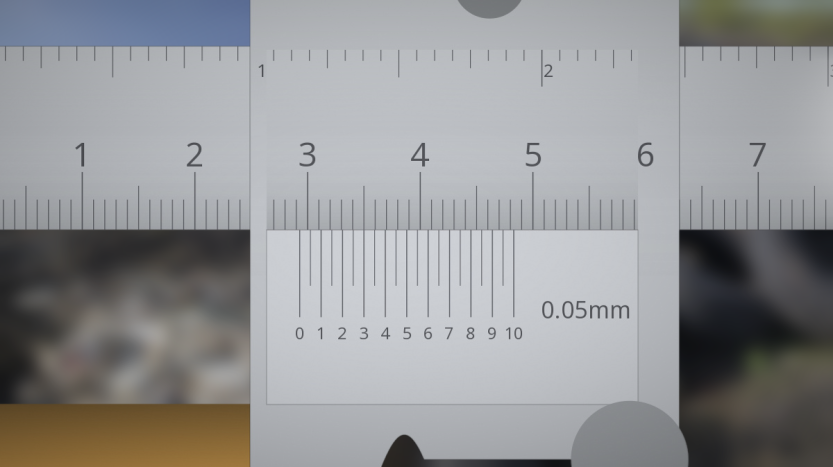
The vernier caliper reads 29.3 mm
